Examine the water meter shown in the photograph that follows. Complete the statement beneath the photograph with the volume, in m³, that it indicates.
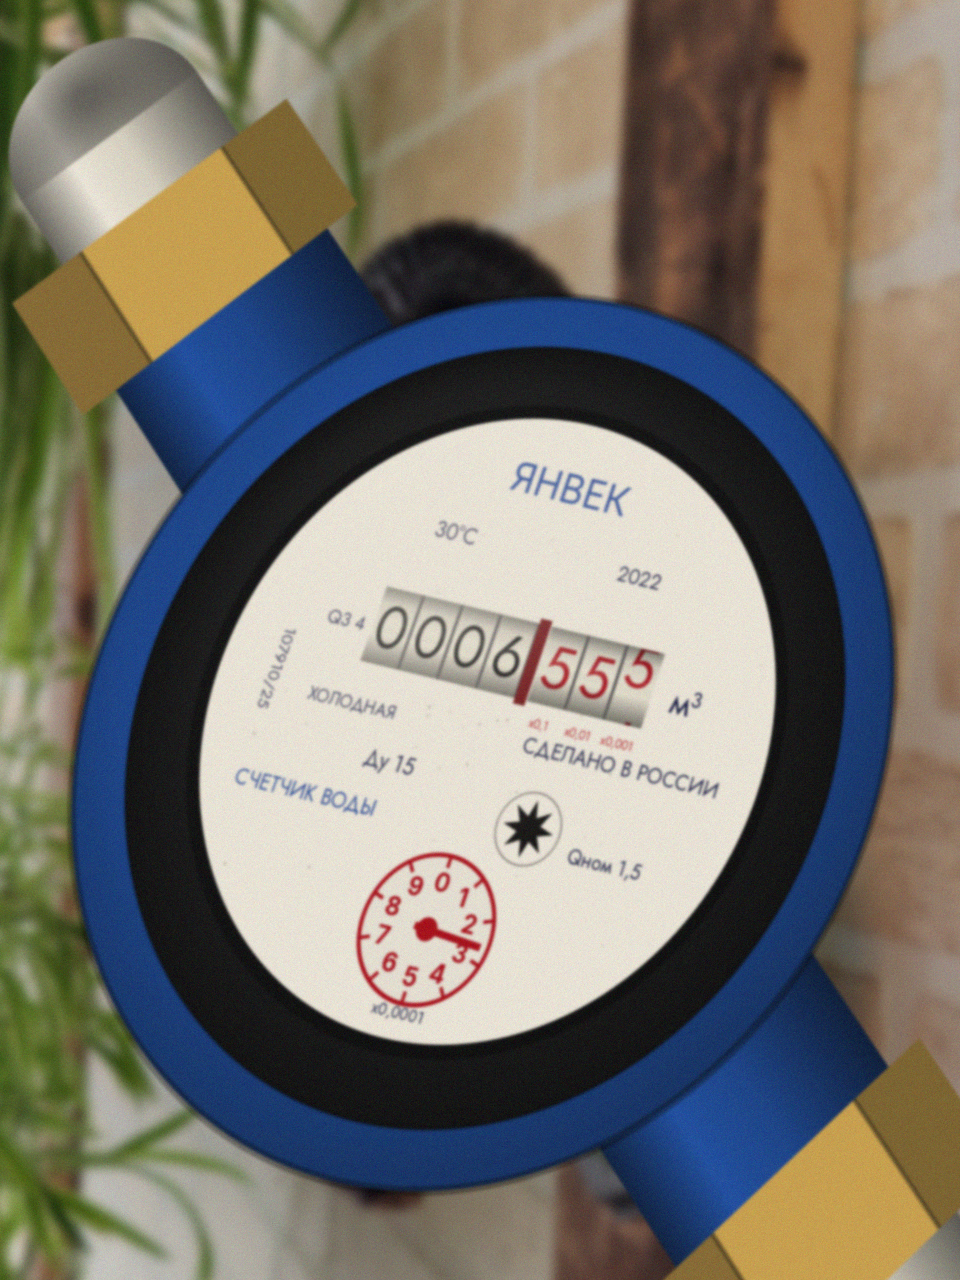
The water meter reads 6.5552 m³
